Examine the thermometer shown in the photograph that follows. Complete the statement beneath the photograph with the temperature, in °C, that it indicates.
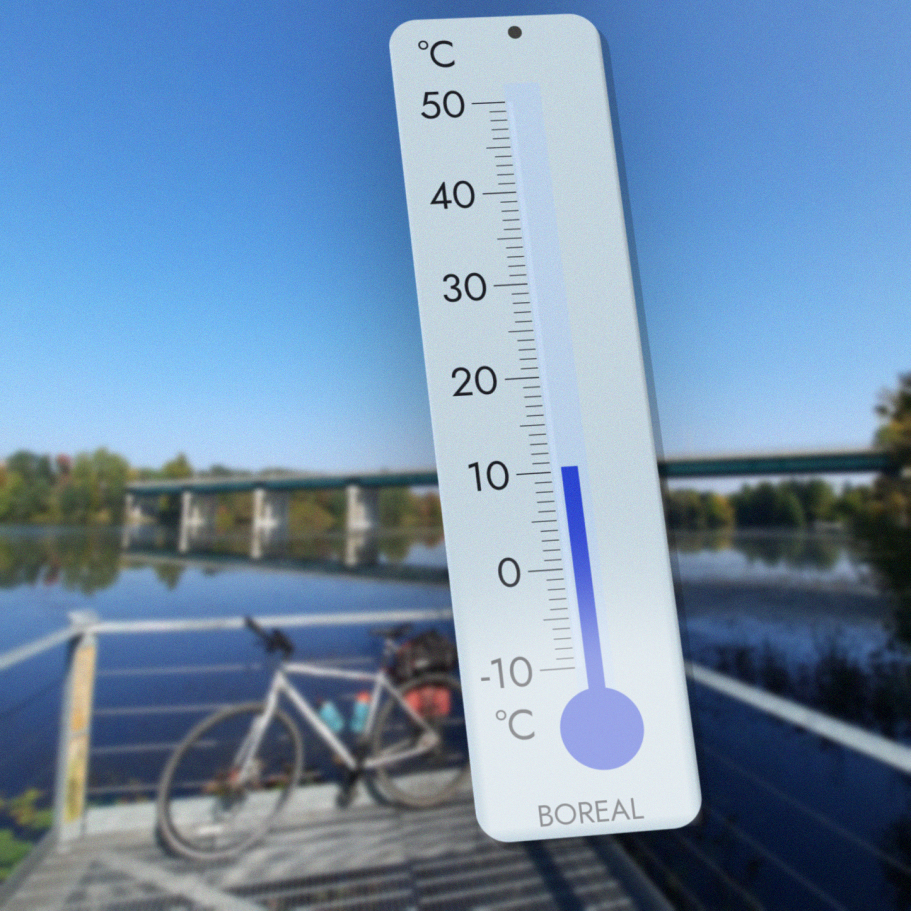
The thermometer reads 10.5 °C
